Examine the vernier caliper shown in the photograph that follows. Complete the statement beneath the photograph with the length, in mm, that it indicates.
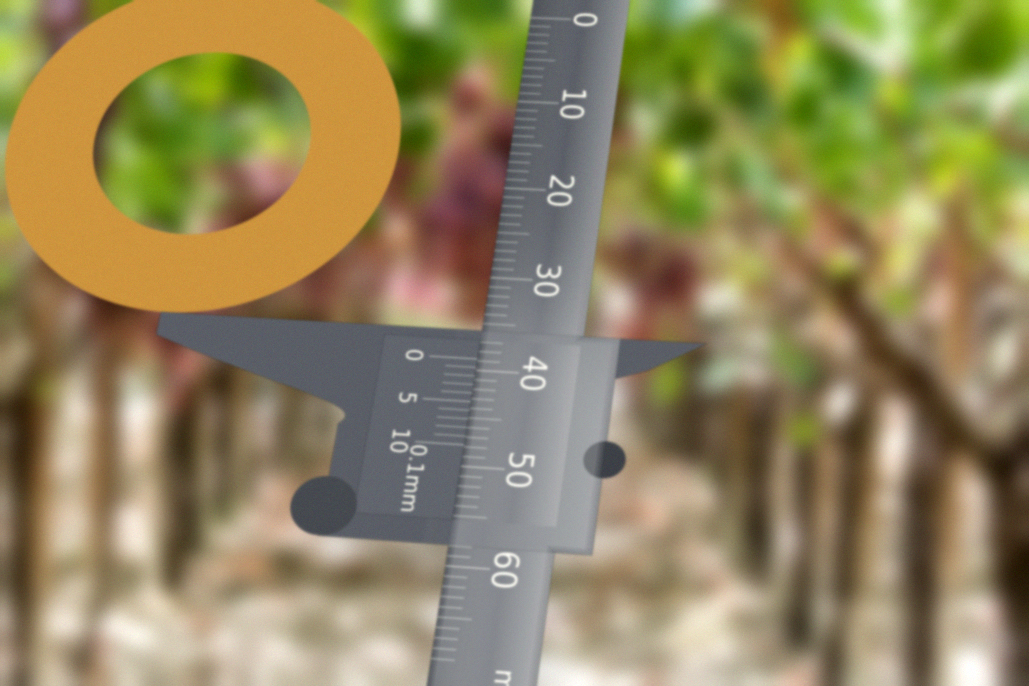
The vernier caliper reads 38.8 mm
